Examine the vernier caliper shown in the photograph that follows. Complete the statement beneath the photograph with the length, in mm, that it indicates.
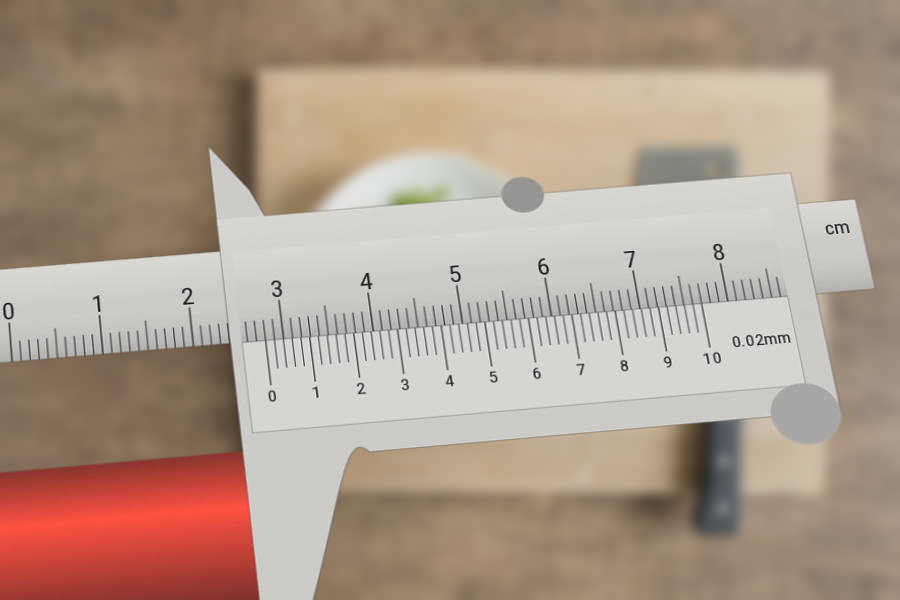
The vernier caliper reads 28.0 mm
